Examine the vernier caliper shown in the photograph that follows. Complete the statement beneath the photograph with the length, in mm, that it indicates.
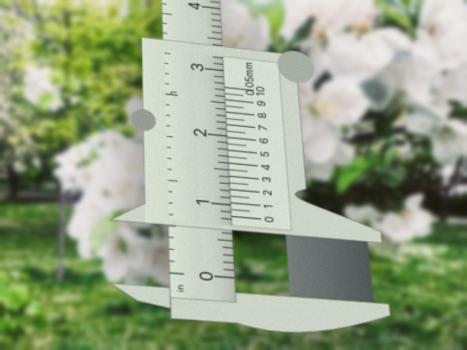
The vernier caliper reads 8.4 mm
